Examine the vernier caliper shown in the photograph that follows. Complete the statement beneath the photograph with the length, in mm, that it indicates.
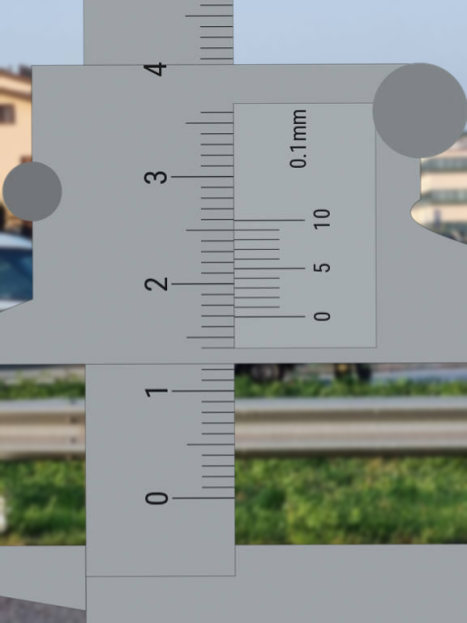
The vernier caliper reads 16.9 mm
